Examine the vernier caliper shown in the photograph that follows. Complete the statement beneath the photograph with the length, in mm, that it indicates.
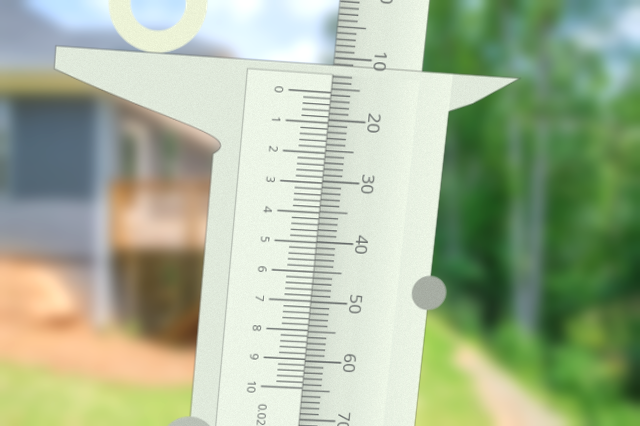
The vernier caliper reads 15.6 mm
